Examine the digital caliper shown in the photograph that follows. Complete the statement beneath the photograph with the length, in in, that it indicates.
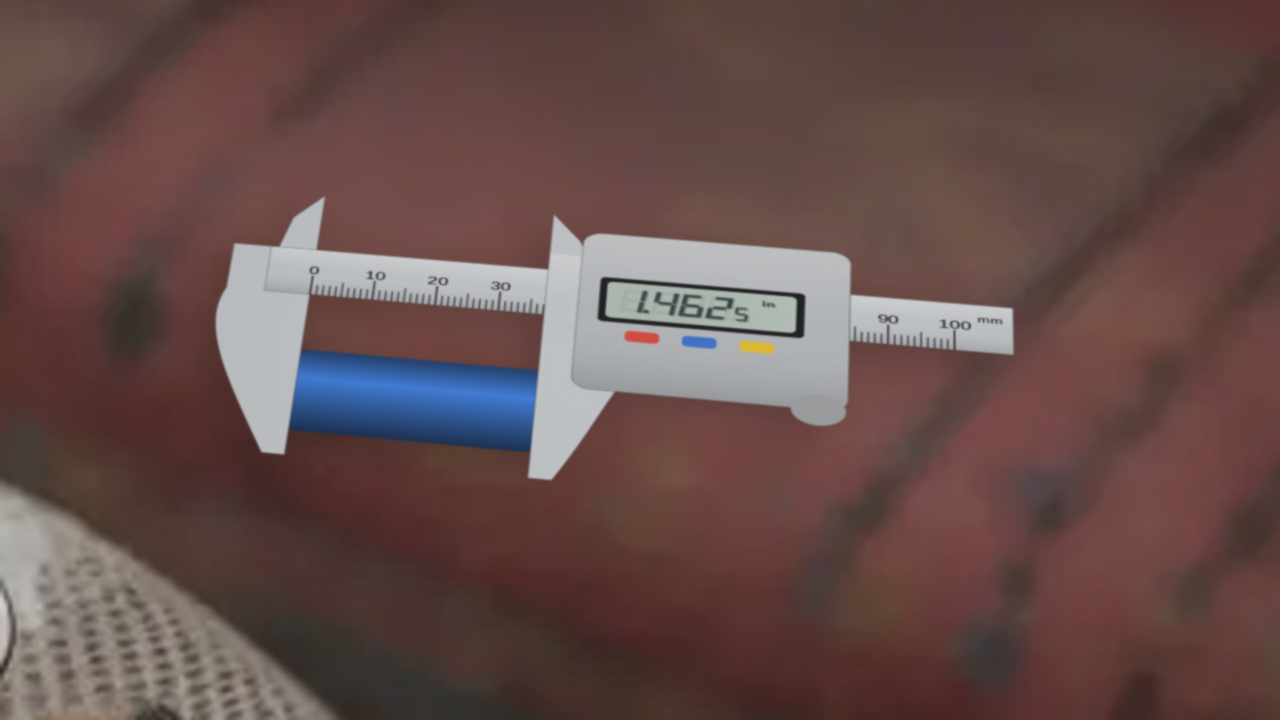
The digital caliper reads 1.4625 in
